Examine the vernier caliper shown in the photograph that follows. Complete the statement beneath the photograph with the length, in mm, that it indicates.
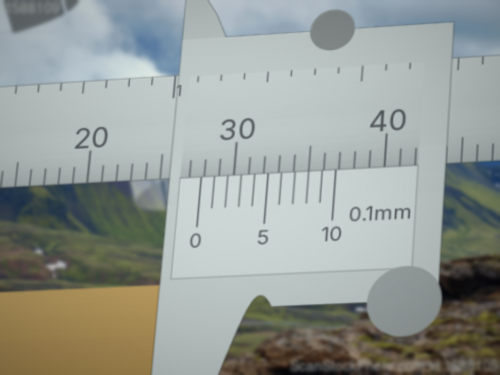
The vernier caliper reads 27.8 mm
